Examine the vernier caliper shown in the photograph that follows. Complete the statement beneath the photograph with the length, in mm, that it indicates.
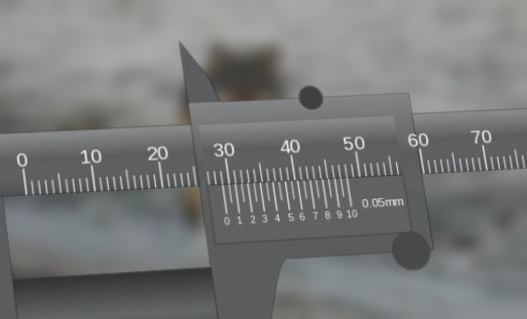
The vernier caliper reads 29.0 mm
